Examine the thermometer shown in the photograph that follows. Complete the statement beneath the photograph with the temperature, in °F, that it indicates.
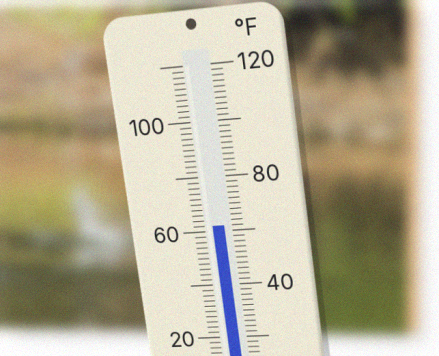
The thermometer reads 62 °F
